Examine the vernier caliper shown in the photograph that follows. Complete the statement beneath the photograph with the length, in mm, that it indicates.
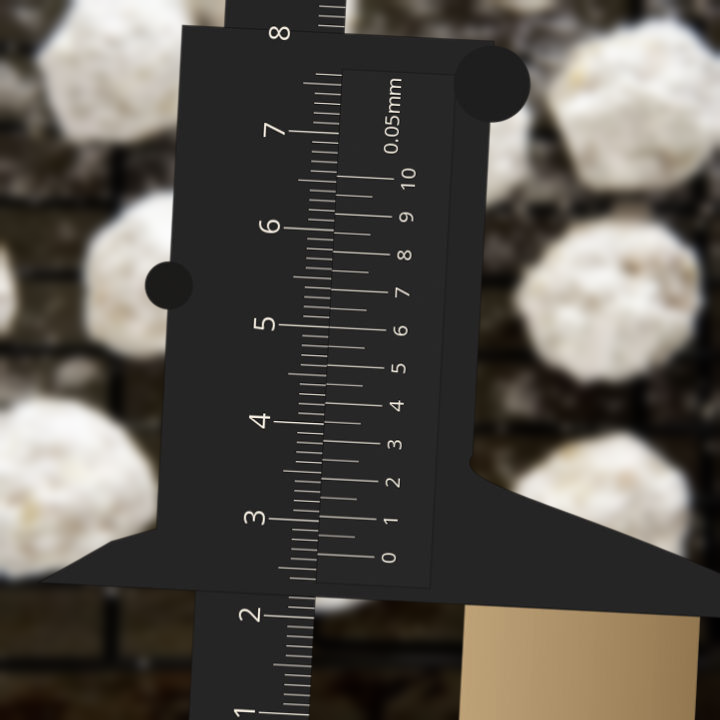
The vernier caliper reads 26.6 mm
